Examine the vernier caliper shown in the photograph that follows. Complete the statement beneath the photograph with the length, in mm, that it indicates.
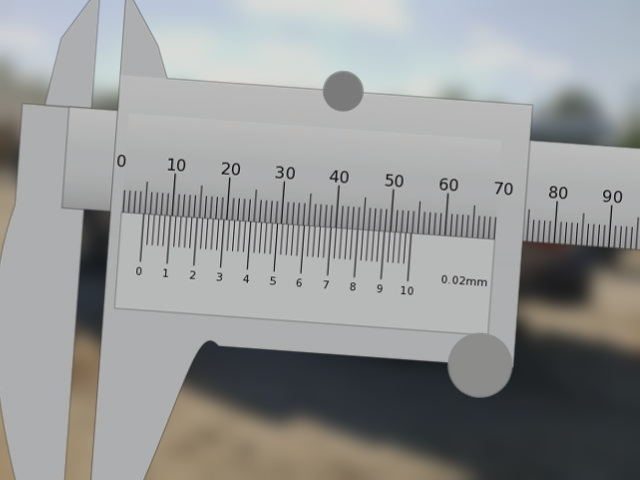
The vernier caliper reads 4.8 mm
